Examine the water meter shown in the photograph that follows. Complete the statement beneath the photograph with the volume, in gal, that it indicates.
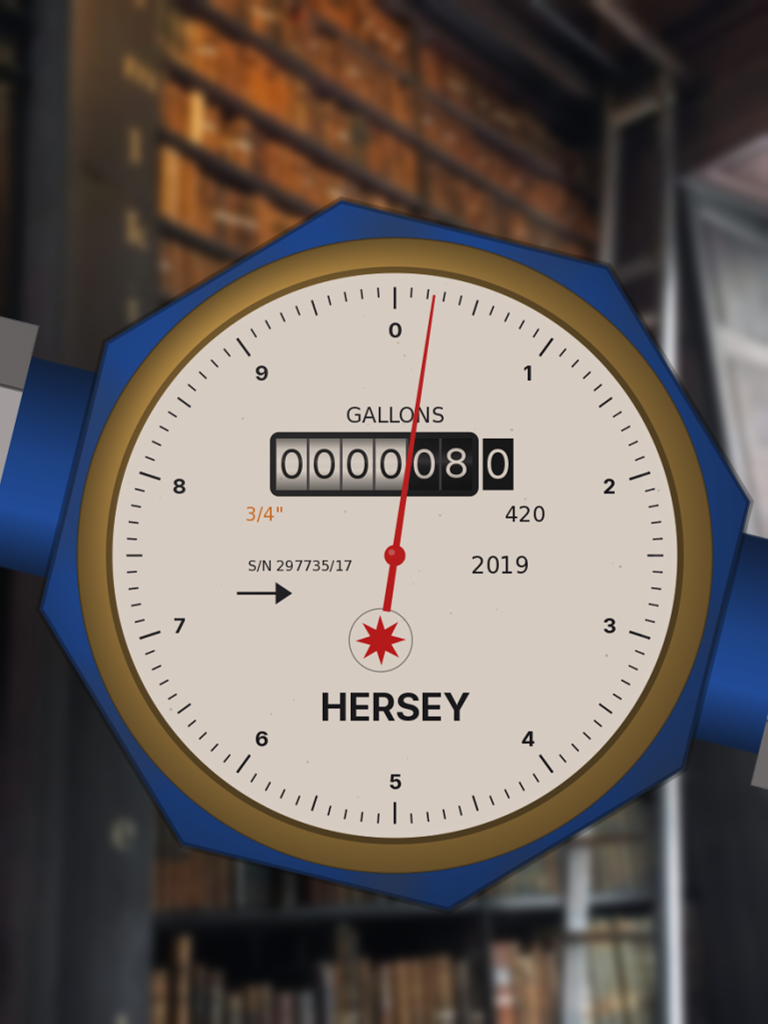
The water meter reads 80.2 gal
